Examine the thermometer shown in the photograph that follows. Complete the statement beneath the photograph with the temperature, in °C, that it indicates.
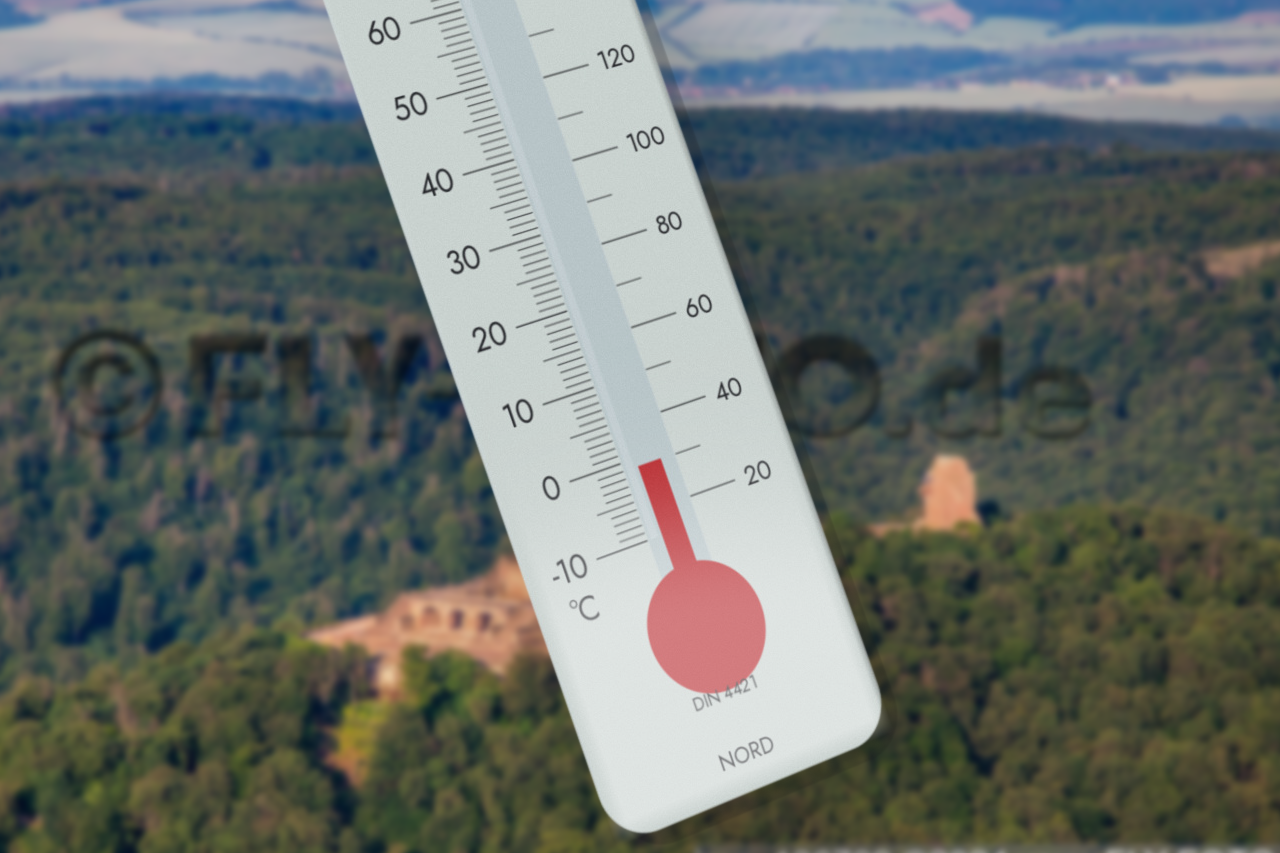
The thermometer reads -1 °C
